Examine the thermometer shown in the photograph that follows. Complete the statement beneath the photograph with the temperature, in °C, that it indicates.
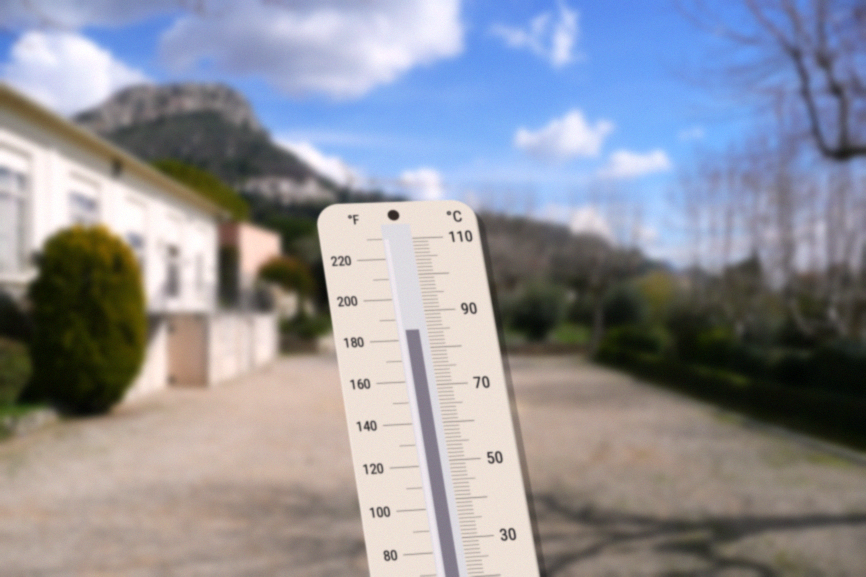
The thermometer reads 85 °C
